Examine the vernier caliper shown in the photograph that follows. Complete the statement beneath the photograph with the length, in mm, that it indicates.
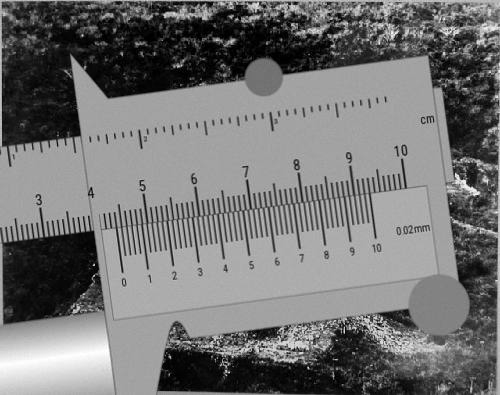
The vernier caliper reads 44.0 mm
